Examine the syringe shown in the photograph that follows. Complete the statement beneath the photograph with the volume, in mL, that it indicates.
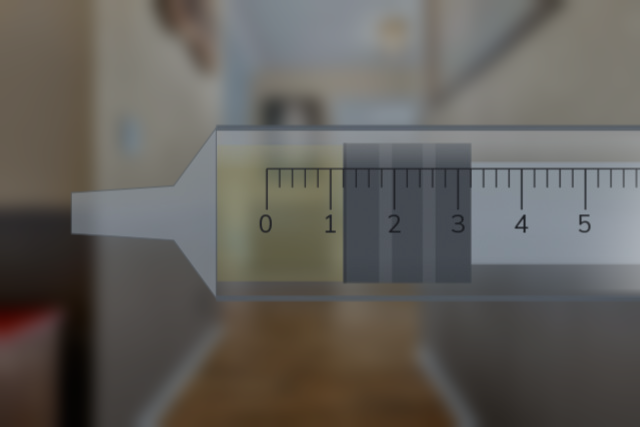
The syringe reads 1.2 mL
